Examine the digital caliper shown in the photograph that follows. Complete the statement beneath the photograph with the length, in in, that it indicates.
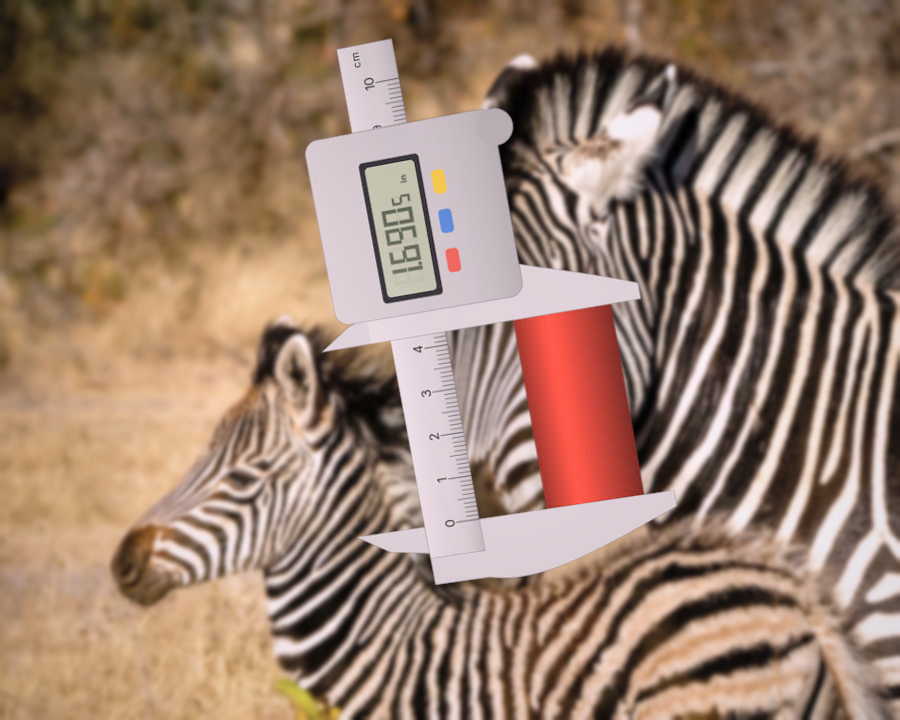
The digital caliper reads 1.6905 in
